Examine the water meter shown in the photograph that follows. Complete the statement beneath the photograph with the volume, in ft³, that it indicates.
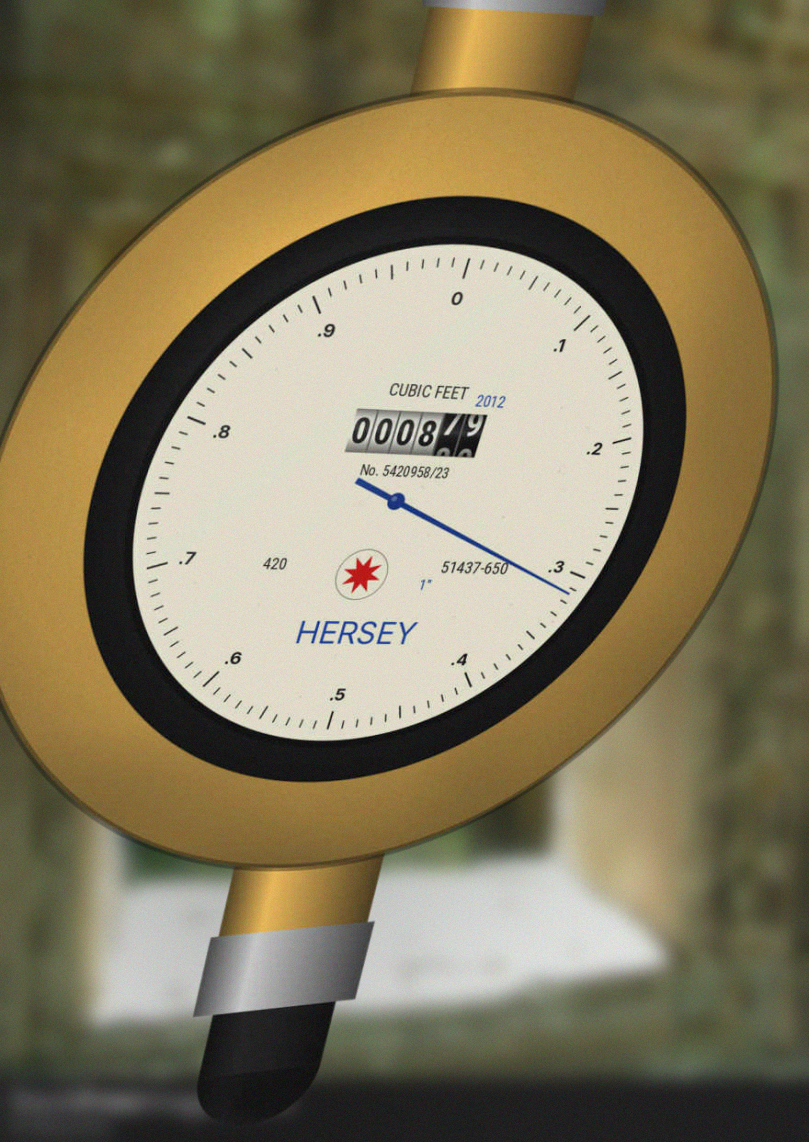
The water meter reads 879.31 ft³
